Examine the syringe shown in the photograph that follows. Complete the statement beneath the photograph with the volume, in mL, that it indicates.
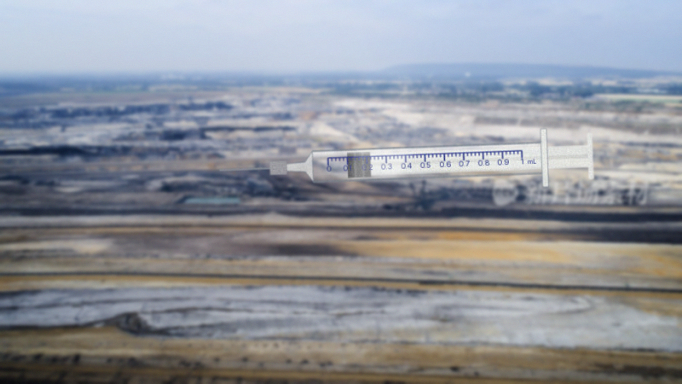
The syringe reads 0.1 mL
